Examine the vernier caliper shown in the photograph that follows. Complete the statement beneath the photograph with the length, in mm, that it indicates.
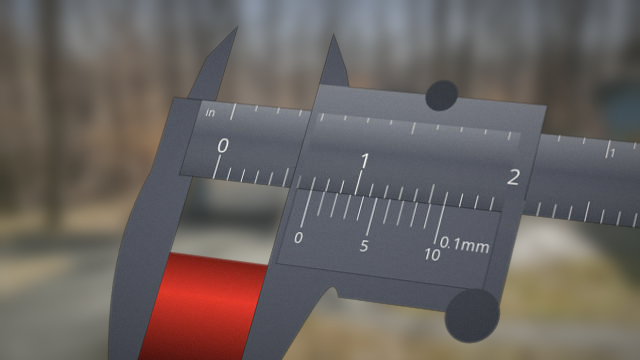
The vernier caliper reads 7.0 mm
